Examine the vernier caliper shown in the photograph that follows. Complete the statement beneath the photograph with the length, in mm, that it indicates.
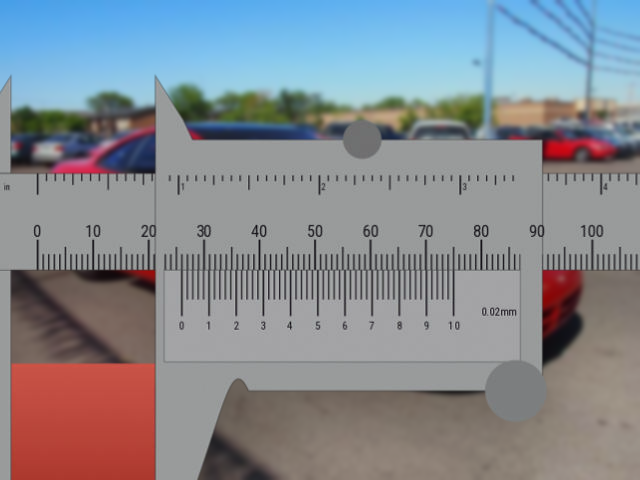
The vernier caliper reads 26.0 mm
